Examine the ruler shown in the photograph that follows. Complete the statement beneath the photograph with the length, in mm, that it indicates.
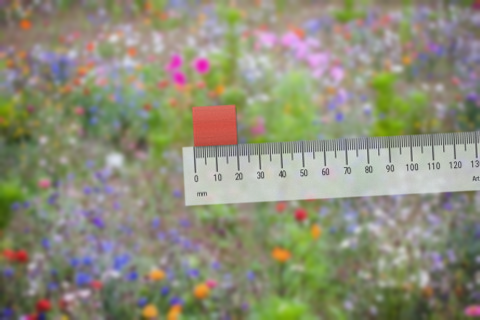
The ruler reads 20 mm
